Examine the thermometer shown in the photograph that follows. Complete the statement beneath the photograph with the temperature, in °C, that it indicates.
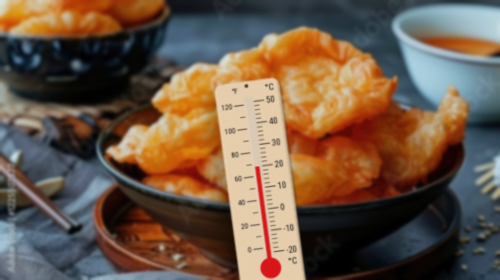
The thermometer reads 20 °C
